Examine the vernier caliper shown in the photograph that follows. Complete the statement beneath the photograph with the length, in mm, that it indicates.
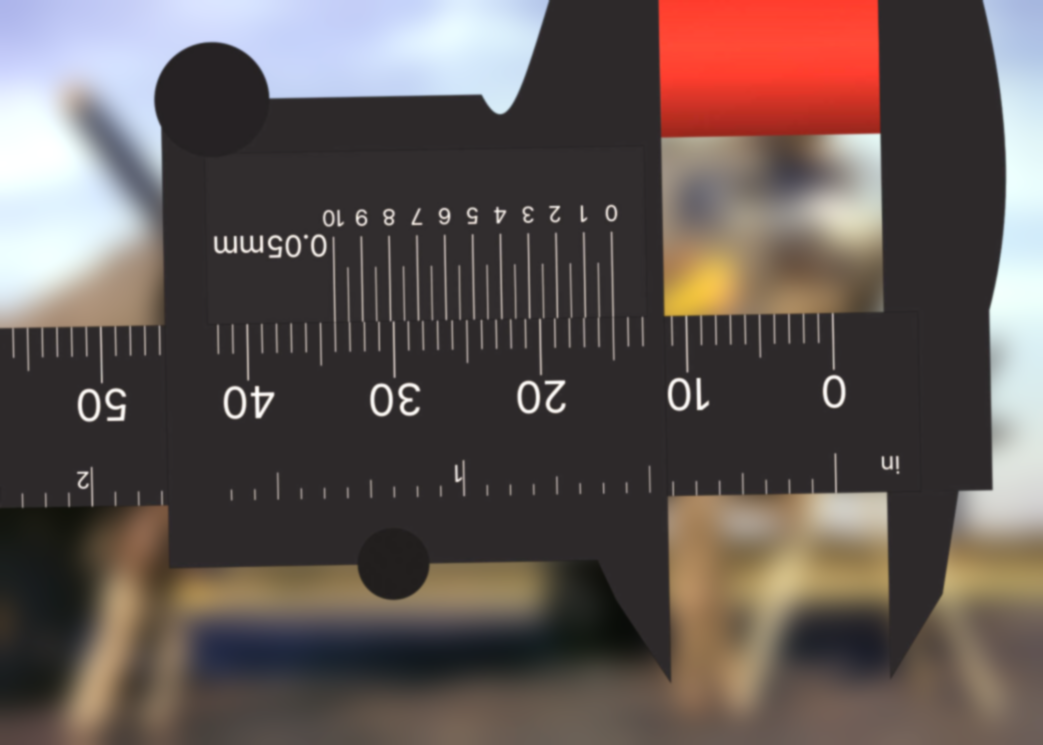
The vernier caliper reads 15.0 mm
